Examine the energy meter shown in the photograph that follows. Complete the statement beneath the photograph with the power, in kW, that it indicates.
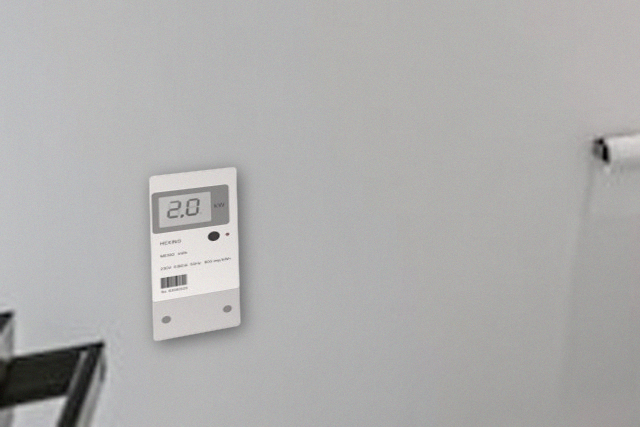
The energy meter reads 2.0 kW
